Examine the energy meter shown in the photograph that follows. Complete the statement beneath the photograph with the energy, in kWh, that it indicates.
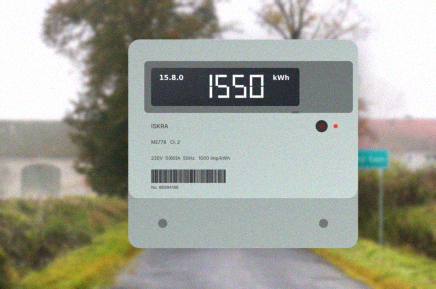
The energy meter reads 1550 kWh
